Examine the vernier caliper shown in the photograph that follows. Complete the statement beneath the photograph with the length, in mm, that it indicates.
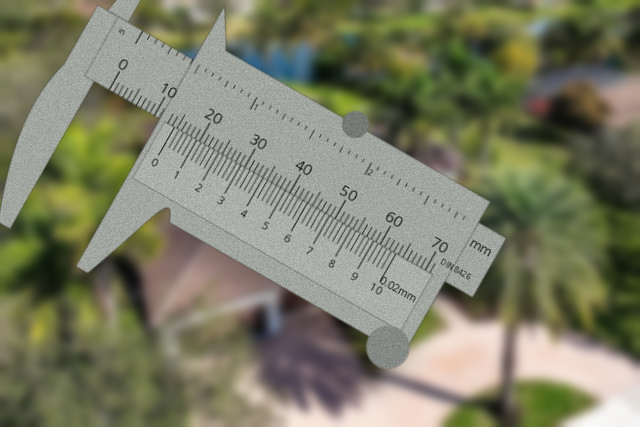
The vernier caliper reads 14.5 mm
